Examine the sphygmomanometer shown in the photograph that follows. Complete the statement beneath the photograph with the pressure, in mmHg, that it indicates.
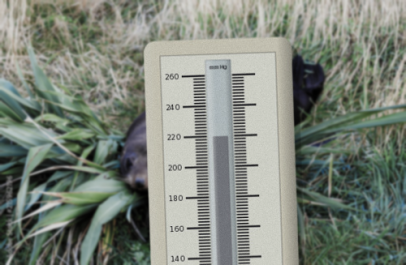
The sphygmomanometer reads 220 mmHg
